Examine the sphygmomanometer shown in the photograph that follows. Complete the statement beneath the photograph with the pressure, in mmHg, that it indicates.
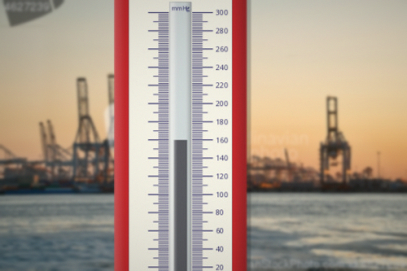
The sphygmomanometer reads 160 mmHg
